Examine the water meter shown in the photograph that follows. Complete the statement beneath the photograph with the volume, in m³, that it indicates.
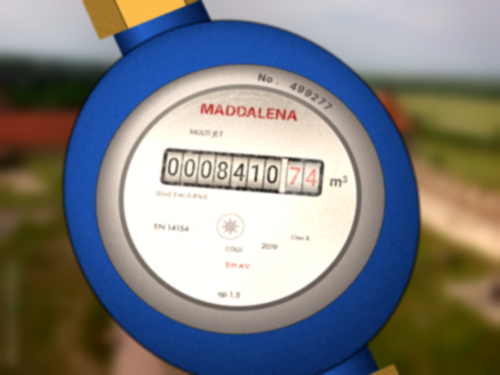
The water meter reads 8410.74 m³
